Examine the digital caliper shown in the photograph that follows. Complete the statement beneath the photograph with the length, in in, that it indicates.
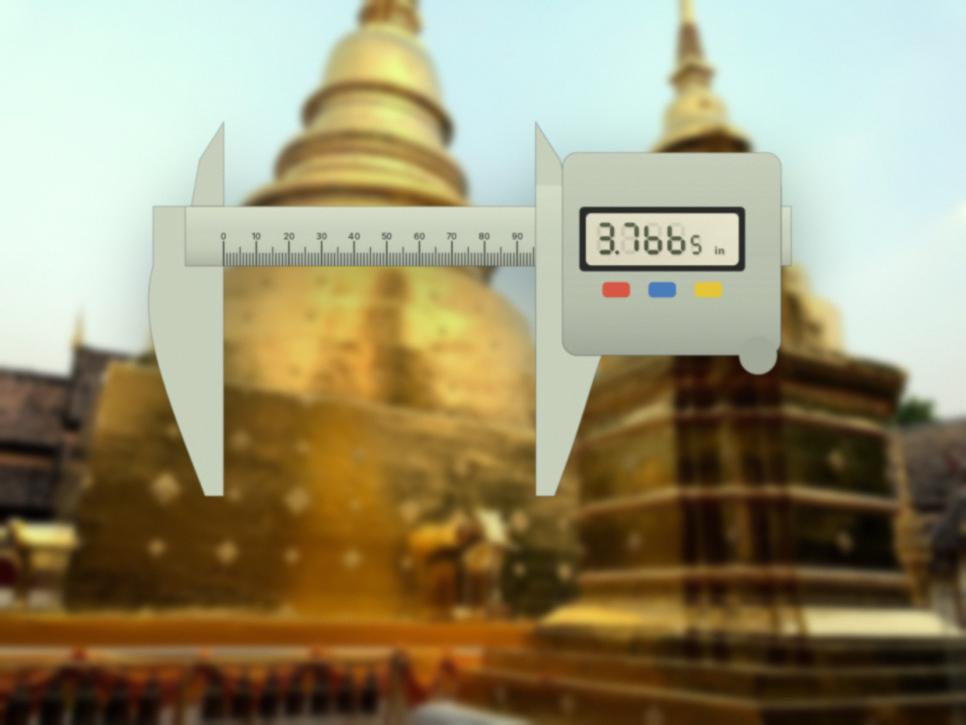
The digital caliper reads 3.7665 in
